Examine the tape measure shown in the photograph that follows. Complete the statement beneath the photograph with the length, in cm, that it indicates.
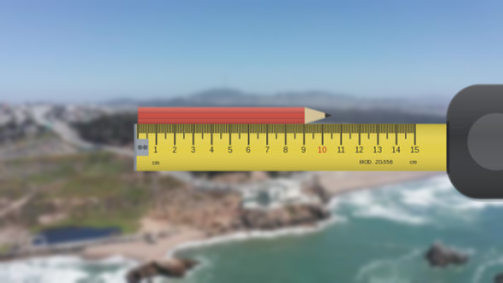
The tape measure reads 10.5 cm
